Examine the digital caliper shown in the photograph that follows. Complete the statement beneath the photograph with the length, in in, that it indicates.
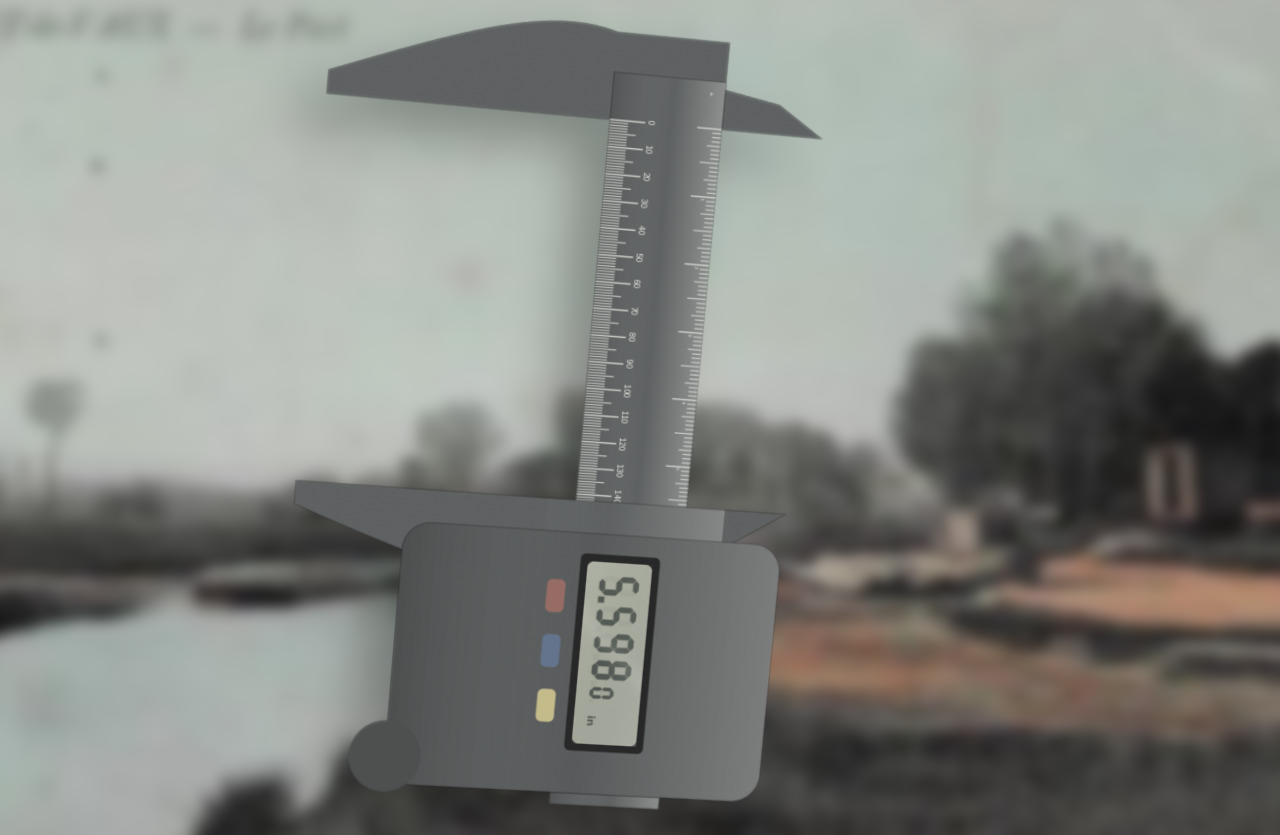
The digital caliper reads 5.5980 in
